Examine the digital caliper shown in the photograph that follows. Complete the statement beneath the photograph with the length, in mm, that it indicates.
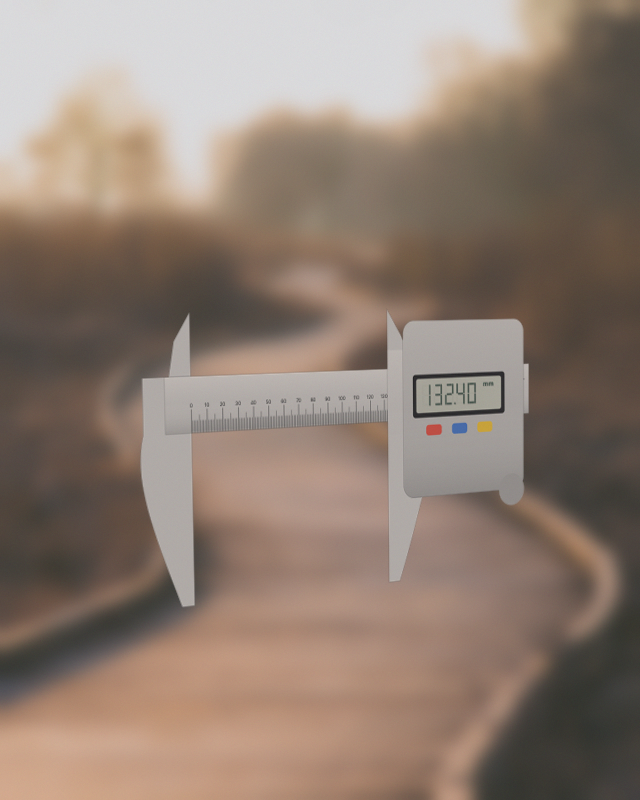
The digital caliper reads 132.40 mm
